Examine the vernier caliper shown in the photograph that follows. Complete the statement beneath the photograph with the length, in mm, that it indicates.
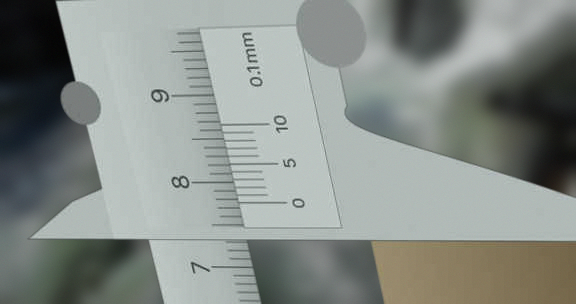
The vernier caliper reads 77.6 mm
